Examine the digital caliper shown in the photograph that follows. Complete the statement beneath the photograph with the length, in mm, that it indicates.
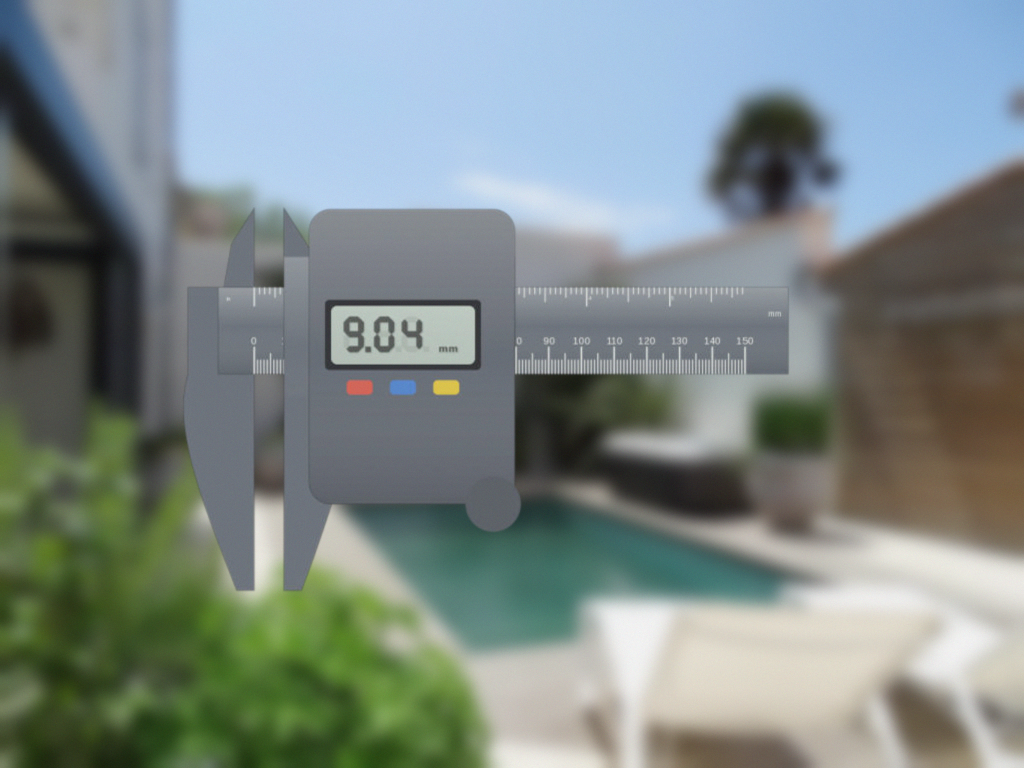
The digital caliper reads 9.04 mm
